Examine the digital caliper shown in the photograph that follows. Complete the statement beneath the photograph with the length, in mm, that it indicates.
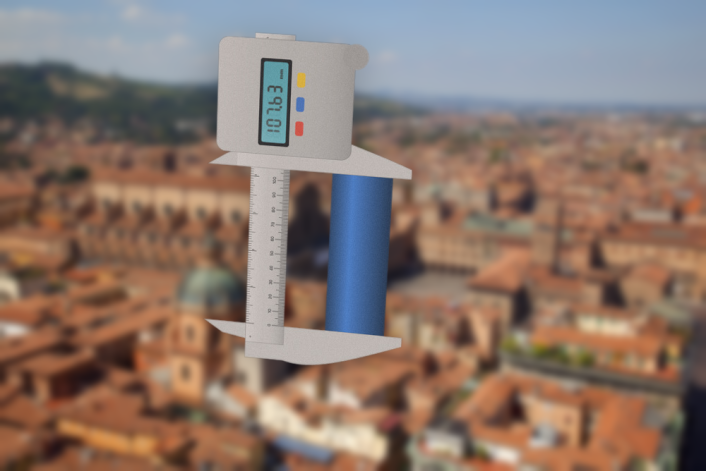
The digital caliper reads 107.63 mm
